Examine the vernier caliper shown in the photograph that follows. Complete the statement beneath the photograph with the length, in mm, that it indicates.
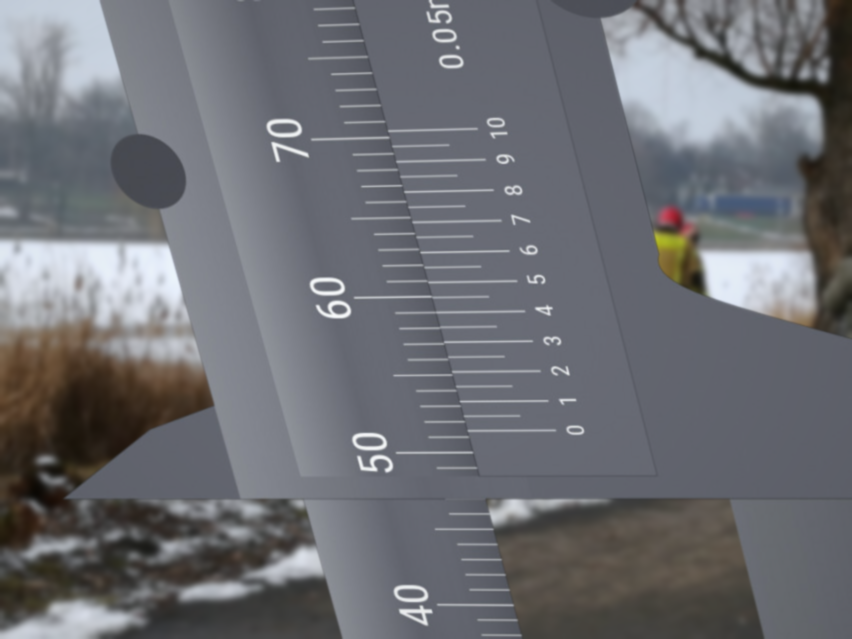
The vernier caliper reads 51.4 mm
